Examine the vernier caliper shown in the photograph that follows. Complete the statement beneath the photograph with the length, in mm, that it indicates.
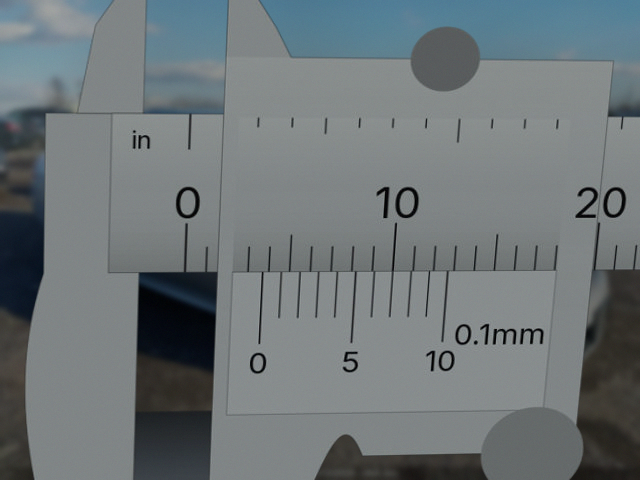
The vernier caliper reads 3.7 mm
